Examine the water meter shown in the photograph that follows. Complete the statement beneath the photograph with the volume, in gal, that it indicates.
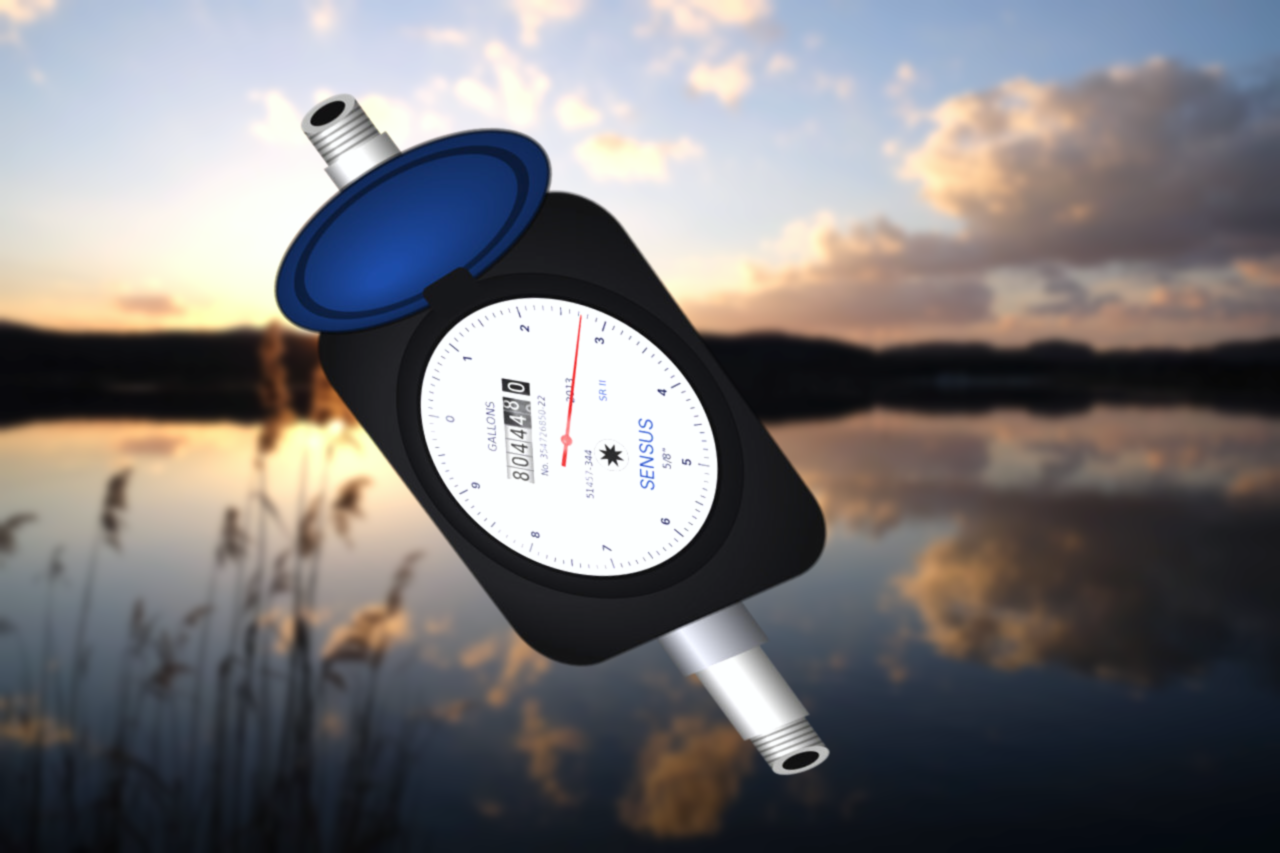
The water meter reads 8044482.7 gal
